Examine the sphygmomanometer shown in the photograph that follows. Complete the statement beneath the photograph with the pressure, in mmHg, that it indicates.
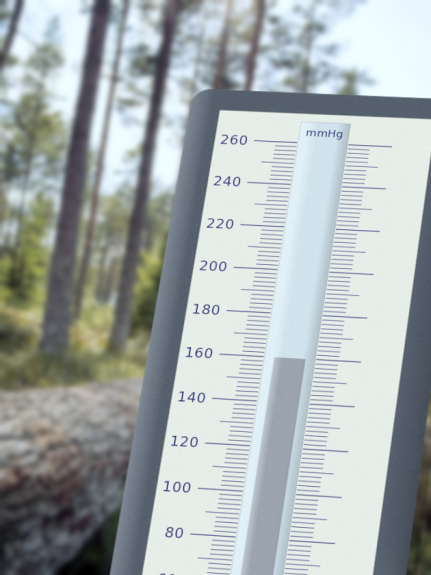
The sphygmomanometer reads 160 mmHg
